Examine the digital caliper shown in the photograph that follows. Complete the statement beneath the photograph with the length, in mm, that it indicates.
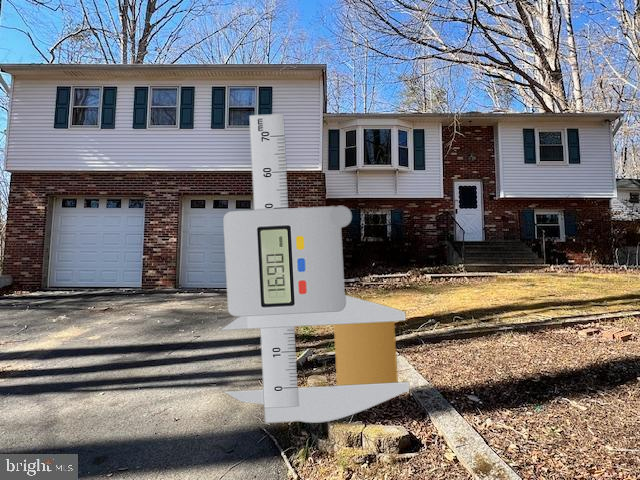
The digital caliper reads 16.90 mm
